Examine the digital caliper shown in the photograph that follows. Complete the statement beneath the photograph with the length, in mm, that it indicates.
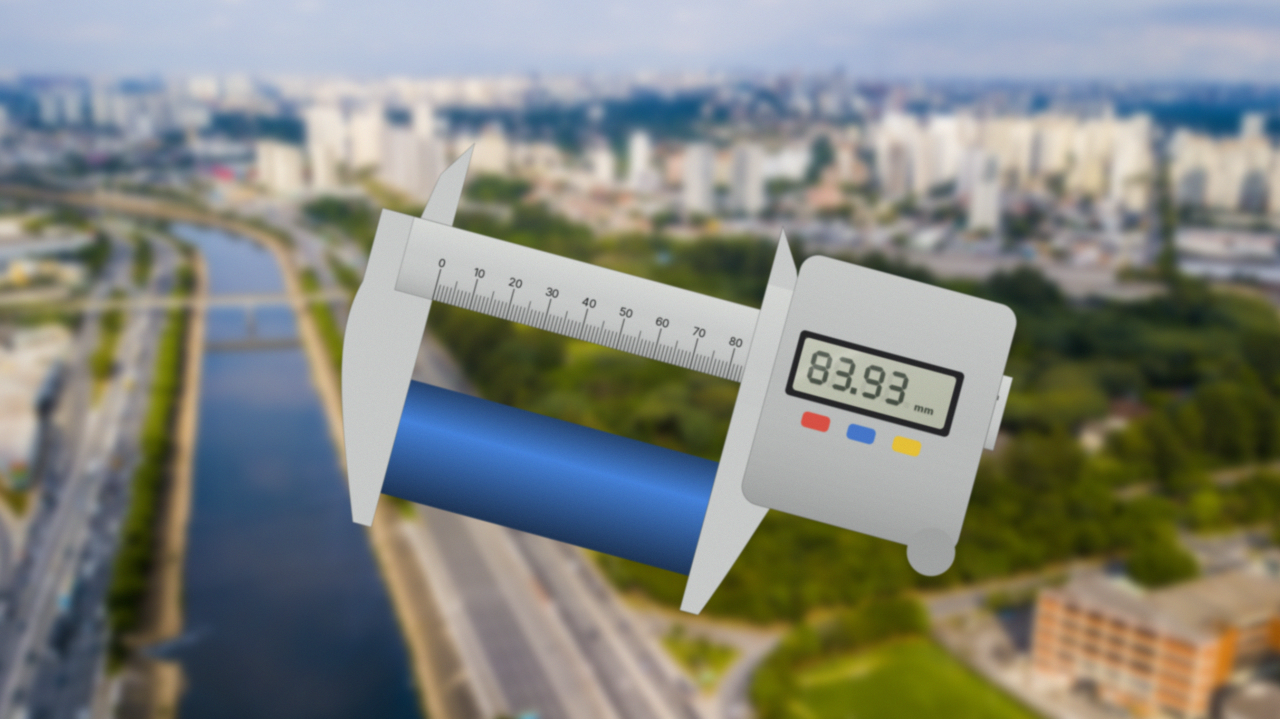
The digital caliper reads 83.93 mm
